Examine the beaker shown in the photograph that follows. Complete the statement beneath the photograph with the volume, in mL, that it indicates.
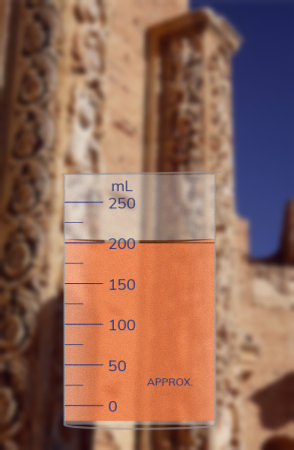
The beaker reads 200 mL
